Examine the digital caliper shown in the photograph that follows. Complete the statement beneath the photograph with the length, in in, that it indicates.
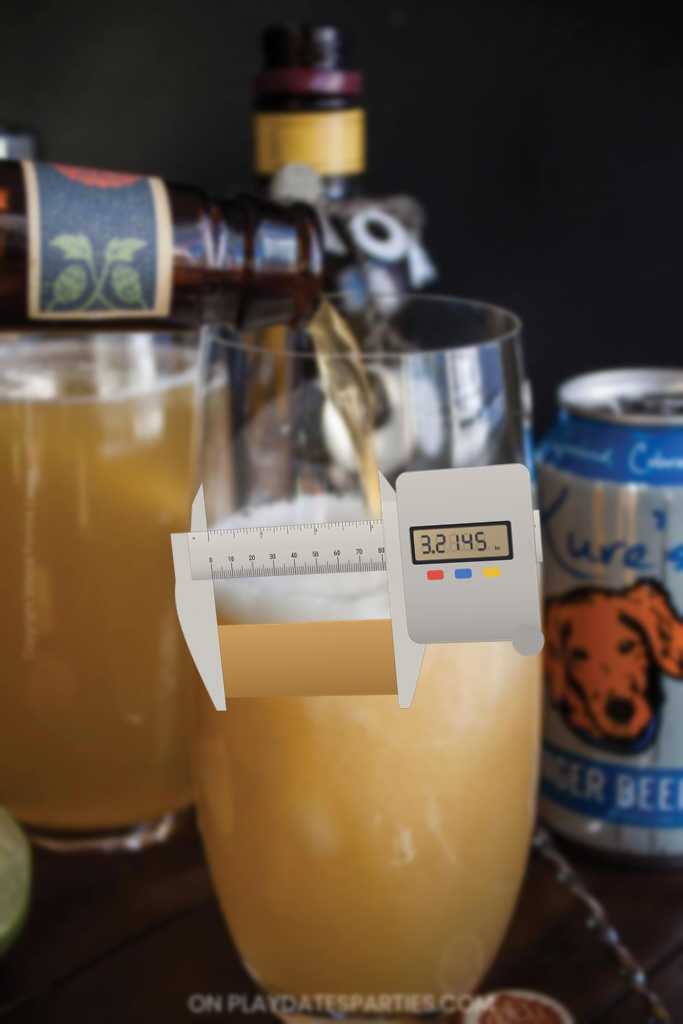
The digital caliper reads 3.2145 in
